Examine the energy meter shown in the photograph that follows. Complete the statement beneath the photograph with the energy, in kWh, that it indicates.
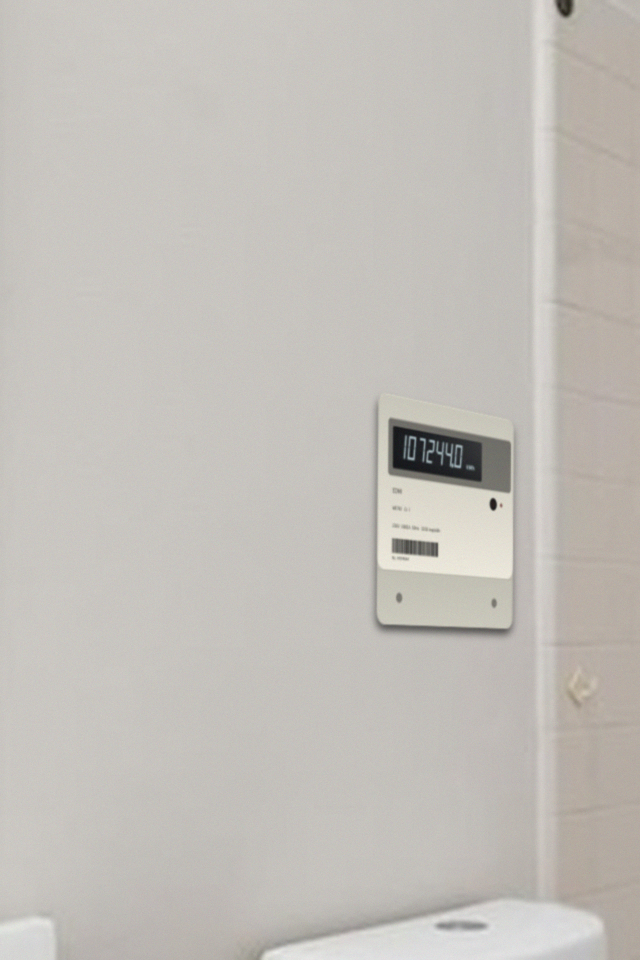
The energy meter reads 107244.0 kWh
